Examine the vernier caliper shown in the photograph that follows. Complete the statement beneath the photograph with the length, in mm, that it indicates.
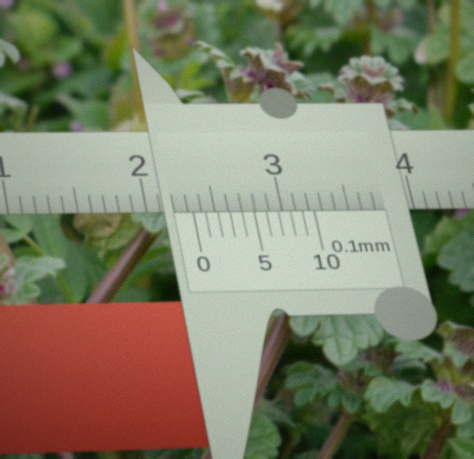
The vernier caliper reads 23.4 mm
